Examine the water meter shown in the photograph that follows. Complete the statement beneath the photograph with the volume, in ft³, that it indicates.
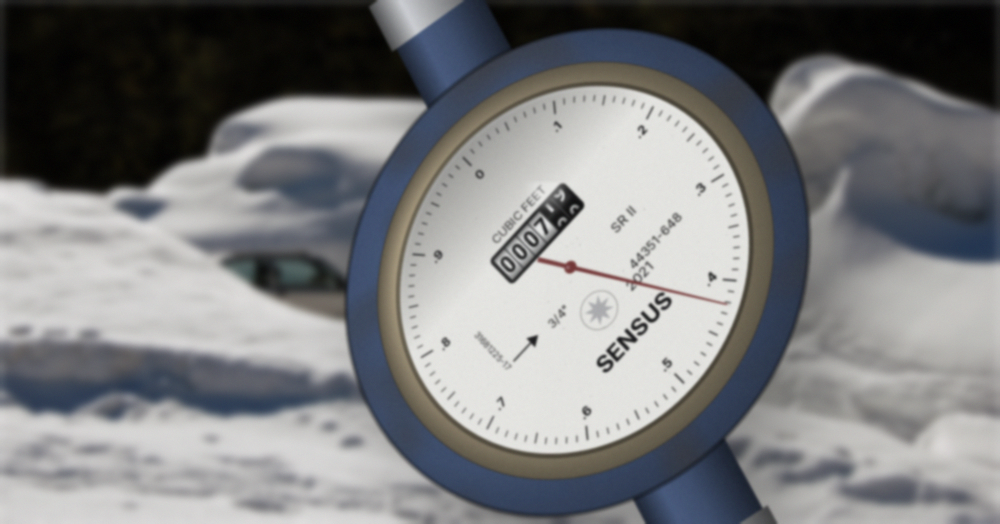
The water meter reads 719.42 ft³
